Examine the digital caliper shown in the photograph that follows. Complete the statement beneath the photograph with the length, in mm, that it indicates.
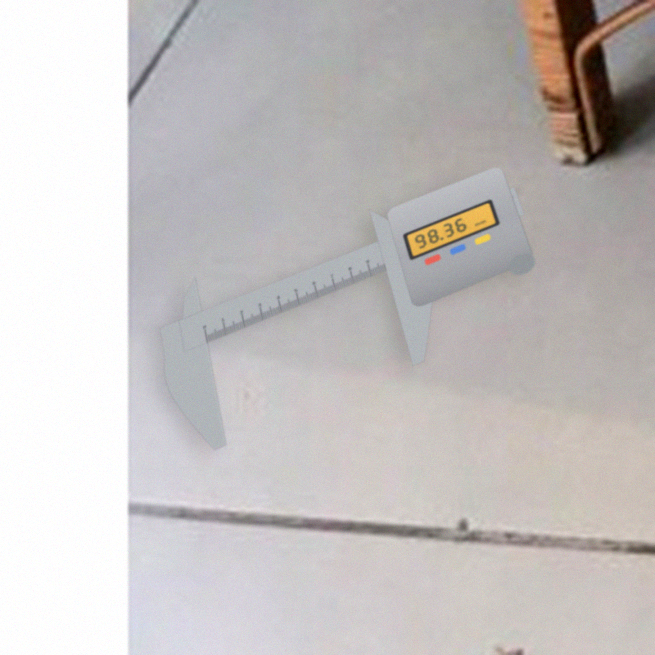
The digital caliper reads 98.36 mm
